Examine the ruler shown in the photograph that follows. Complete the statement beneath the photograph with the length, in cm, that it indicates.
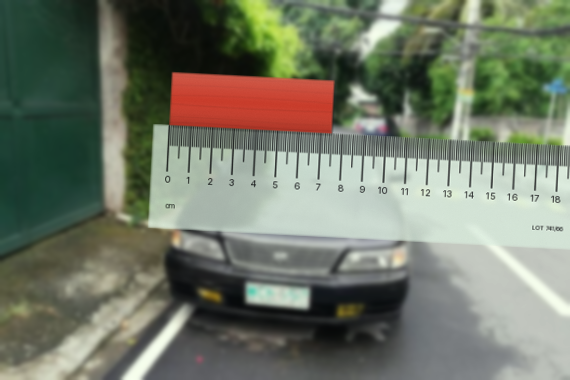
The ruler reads 7.5 cm
